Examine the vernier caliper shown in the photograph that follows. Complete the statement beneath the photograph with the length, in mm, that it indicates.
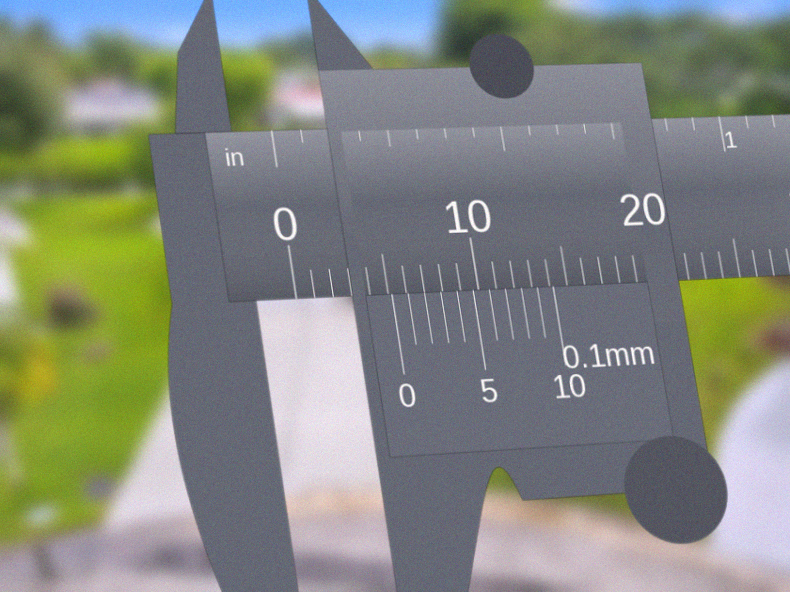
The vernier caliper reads 5.2 mm
